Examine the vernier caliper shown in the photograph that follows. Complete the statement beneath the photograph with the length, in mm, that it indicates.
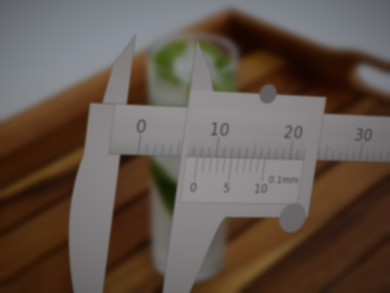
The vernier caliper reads 7.6 mm
